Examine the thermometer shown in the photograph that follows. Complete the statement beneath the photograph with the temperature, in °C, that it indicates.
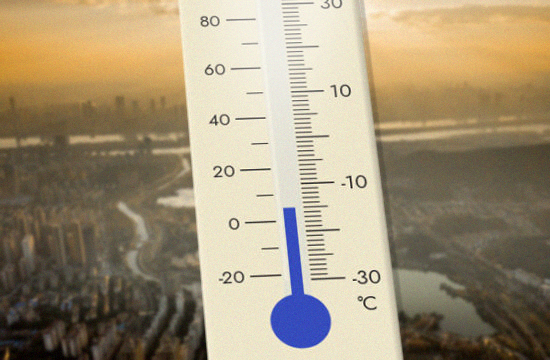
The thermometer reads -15 °C
